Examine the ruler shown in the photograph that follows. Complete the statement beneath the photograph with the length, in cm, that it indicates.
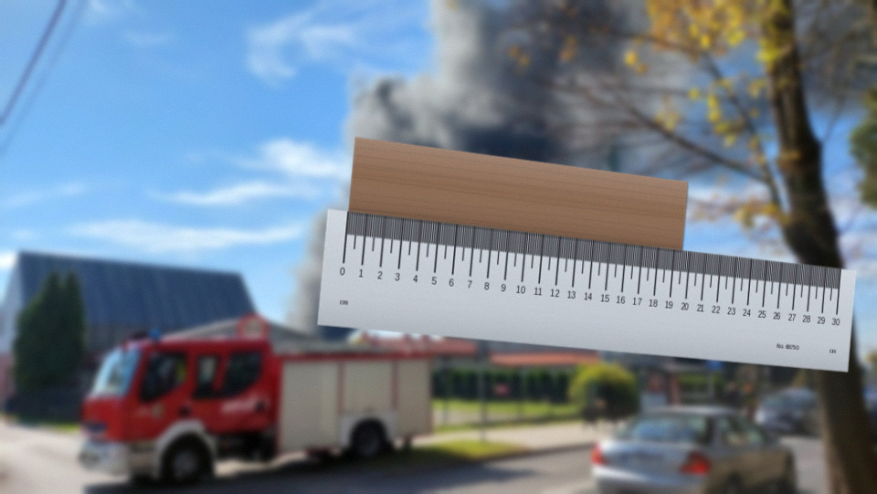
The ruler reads 19.5 cm
